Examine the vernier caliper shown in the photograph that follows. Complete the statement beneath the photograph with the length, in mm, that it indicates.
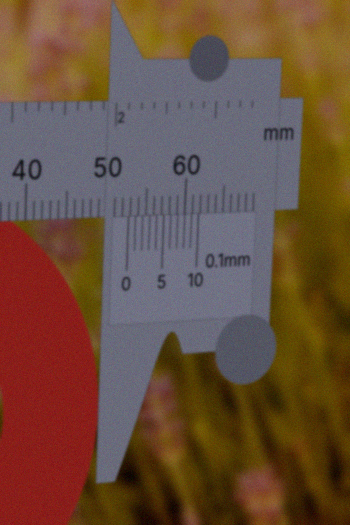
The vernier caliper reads 52.8 mm
